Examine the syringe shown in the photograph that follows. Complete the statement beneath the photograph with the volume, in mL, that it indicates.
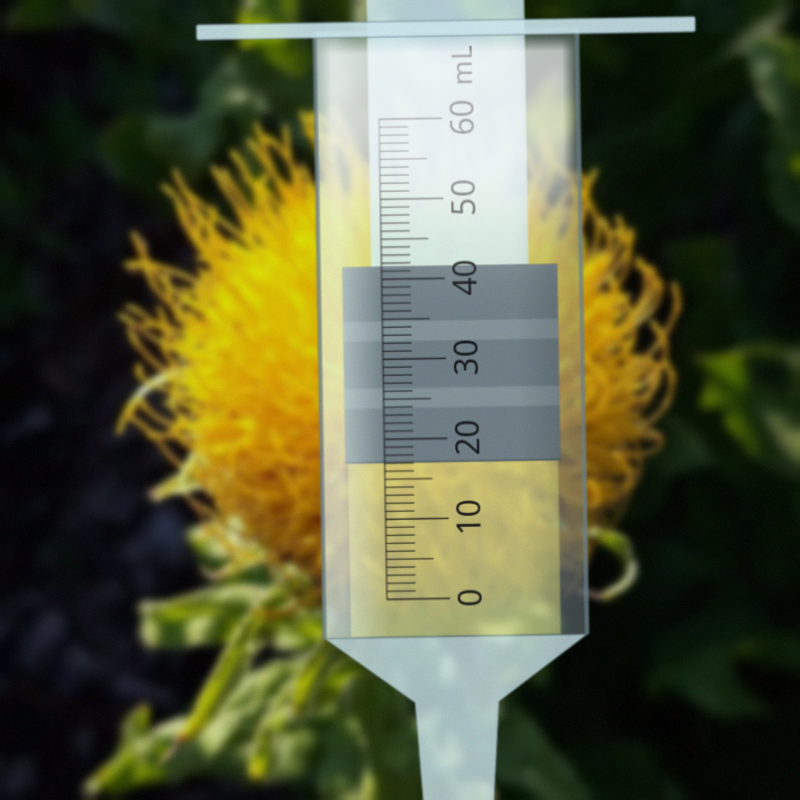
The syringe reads 17 mL
